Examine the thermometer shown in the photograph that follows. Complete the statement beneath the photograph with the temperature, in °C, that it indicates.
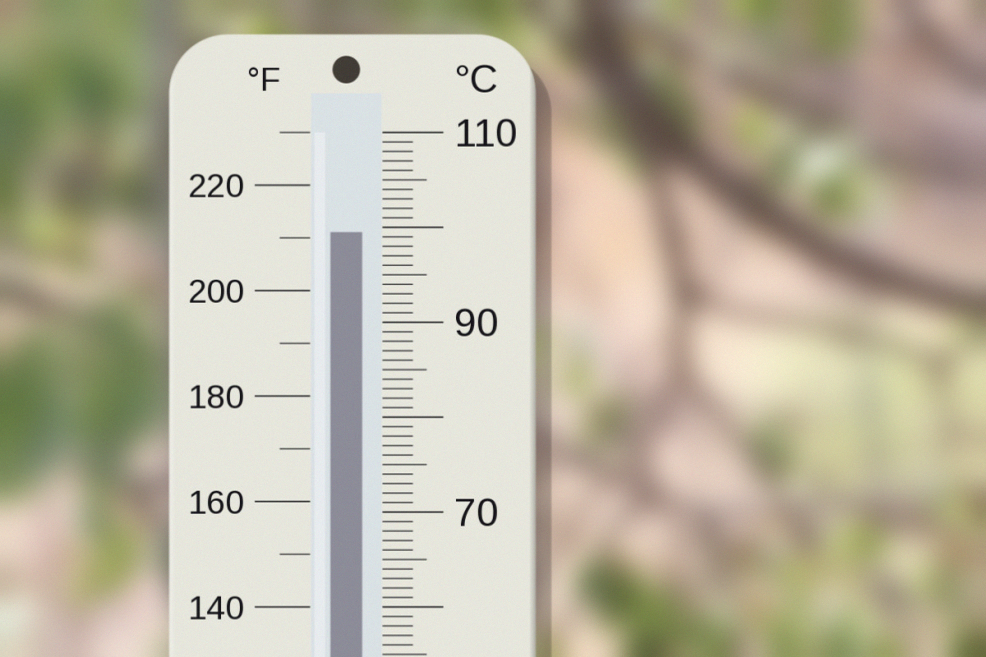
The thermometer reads 99.5 °C
